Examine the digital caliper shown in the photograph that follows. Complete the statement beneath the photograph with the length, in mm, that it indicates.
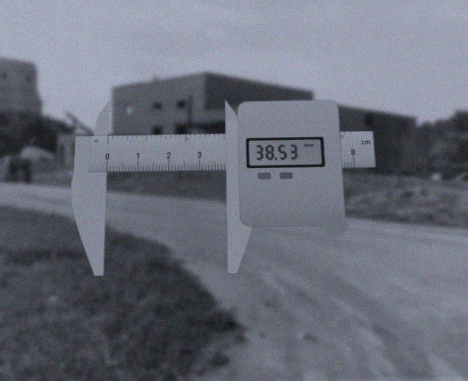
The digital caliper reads 38.53 mm
